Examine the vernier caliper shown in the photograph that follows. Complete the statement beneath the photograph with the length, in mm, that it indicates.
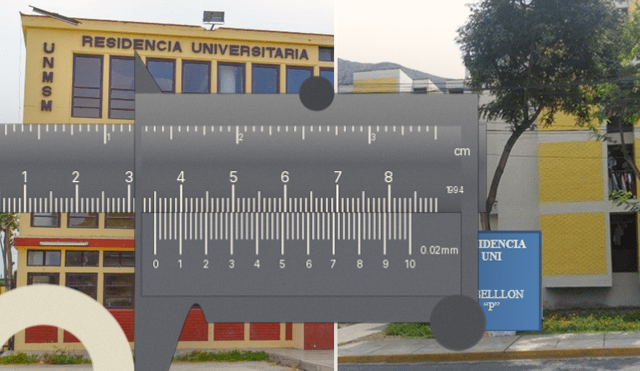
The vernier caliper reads 35.0 mm
